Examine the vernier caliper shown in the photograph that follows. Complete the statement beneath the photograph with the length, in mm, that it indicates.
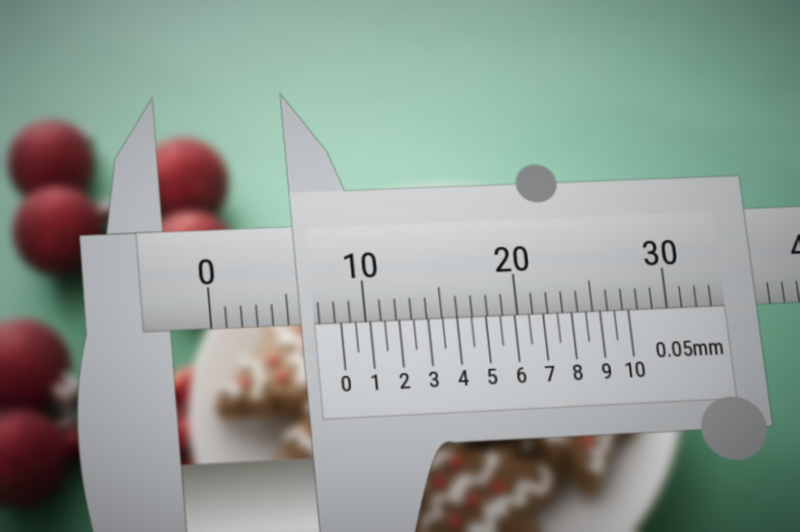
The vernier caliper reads 8.4 mm
